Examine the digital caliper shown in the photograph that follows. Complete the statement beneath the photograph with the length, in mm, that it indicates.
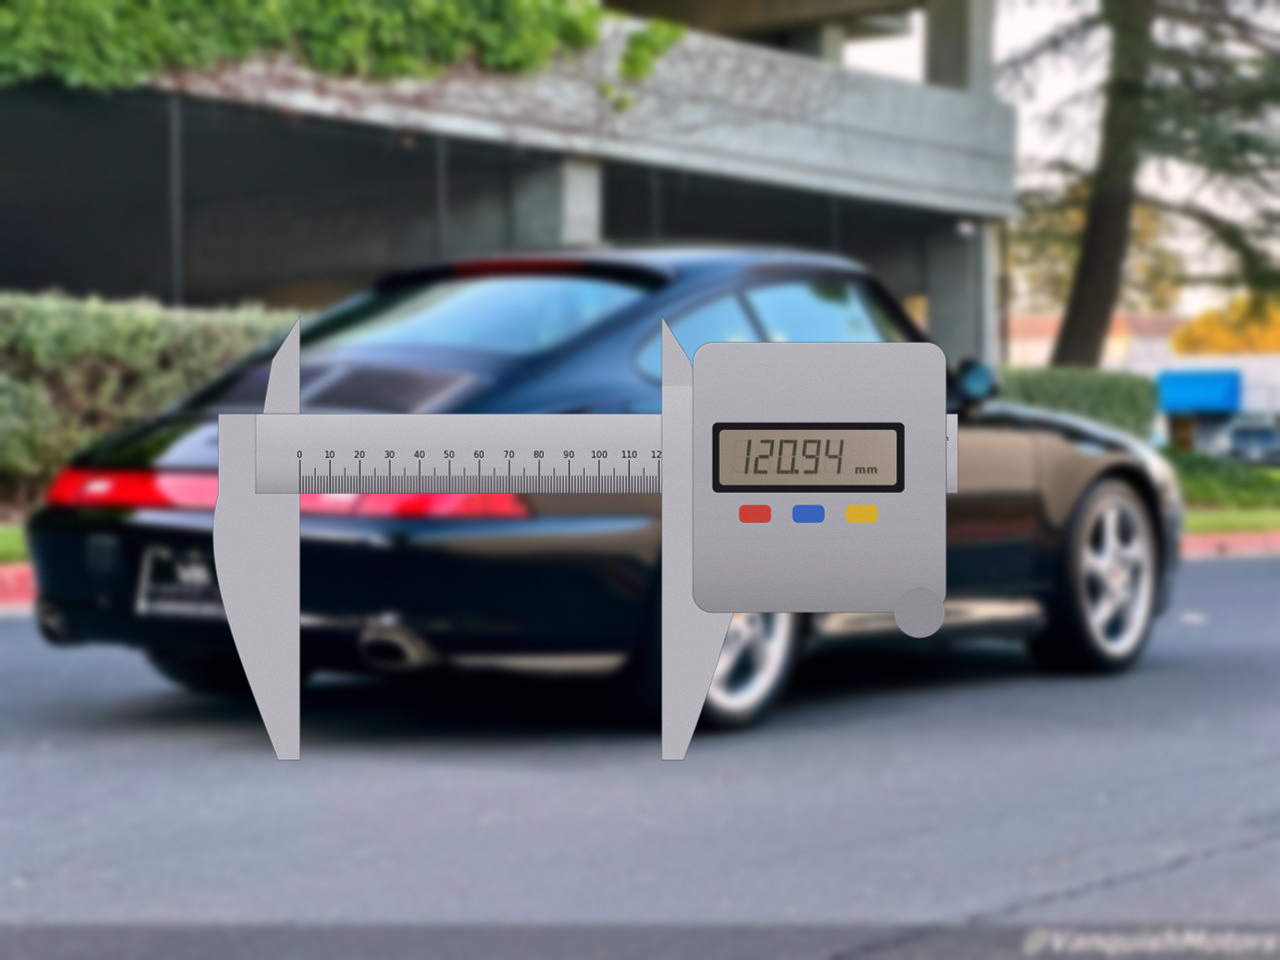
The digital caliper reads 120.94 mm
